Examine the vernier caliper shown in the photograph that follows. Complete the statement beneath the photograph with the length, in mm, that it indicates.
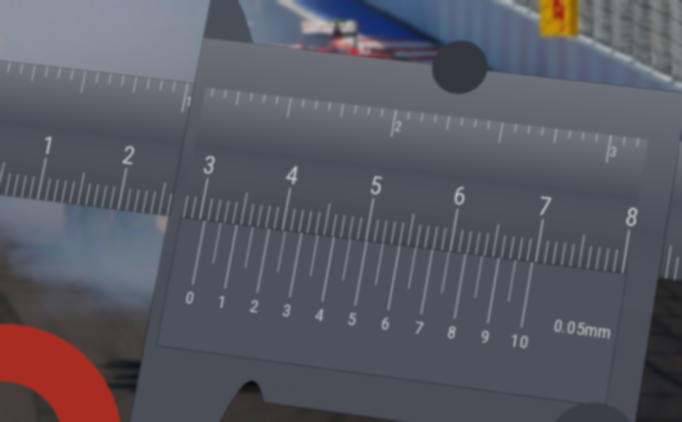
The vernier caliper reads 30.6 mm
